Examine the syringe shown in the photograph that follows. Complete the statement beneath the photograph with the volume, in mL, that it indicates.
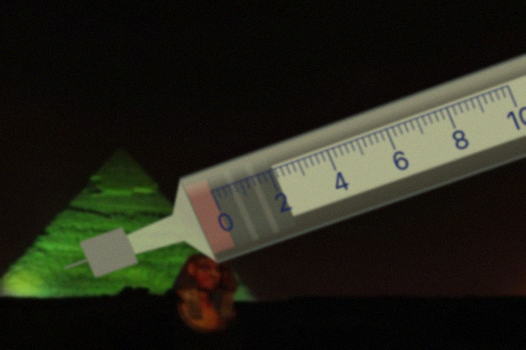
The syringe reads 0 mL
